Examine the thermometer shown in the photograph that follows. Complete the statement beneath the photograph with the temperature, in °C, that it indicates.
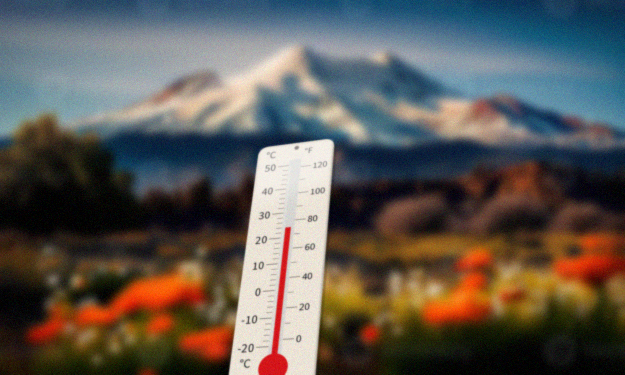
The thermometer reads 24 °C
